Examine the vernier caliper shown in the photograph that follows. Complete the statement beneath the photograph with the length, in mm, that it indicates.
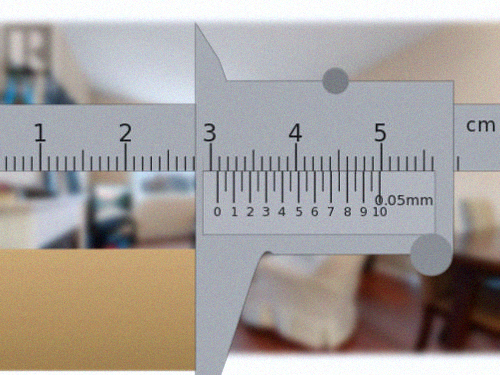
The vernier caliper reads 30.8 mm
